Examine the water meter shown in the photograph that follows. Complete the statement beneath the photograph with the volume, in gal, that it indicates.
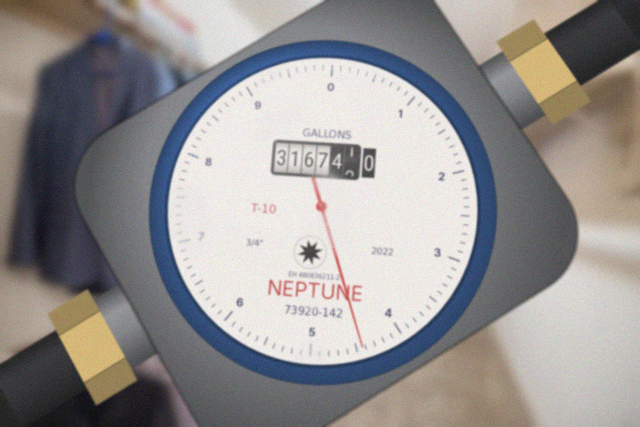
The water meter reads 3167414.4 gal
